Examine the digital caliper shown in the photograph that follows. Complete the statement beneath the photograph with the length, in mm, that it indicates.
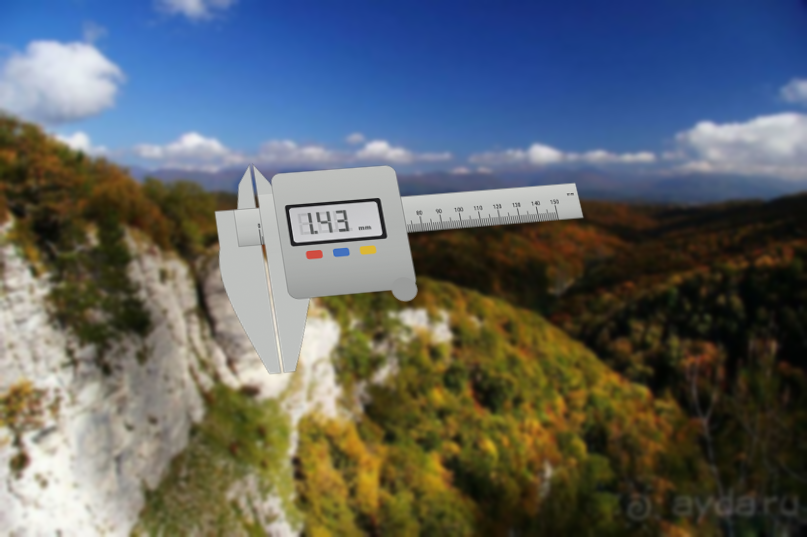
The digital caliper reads 1.43 mm
